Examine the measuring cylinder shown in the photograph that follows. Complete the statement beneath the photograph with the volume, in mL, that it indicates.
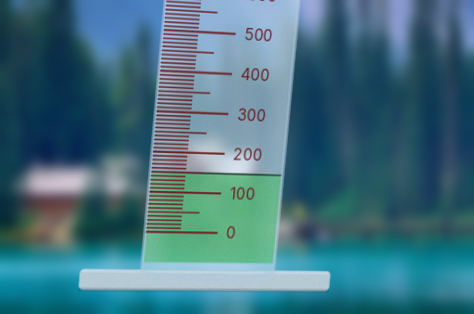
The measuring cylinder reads 150 mL
